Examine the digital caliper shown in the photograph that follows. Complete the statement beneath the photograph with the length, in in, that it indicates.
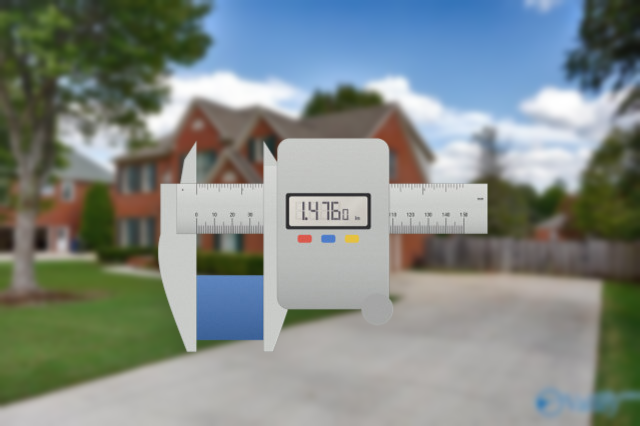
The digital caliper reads 1.4760 in
